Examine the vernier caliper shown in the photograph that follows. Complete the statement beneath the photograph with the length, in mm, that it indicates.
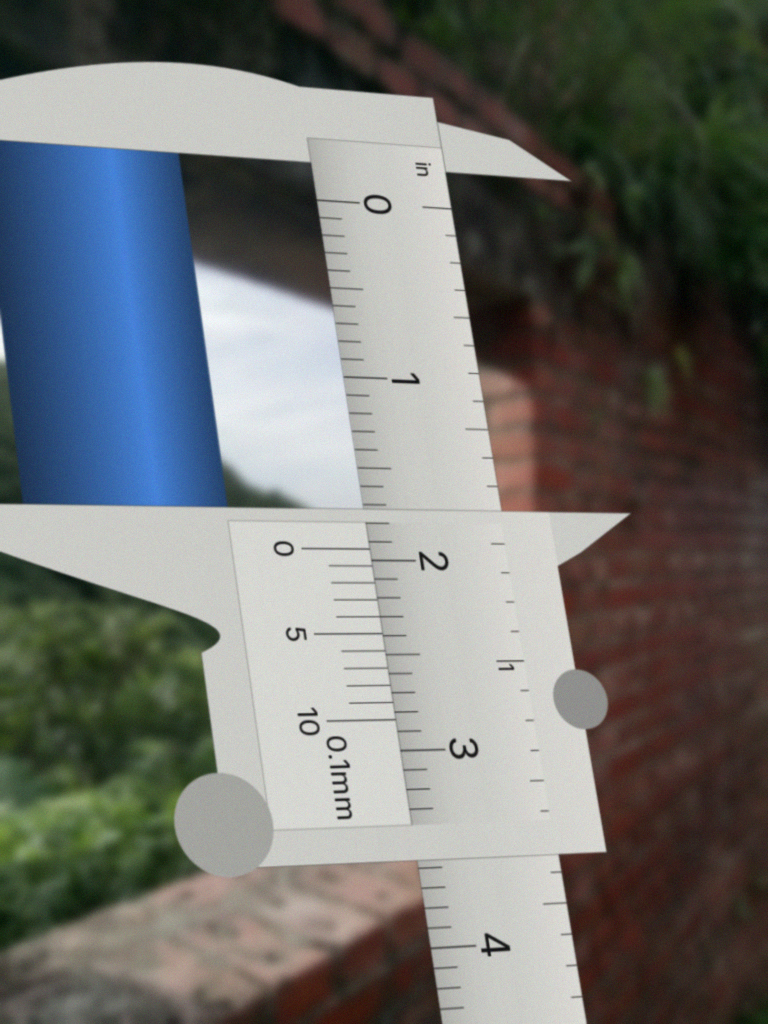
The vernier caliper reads 19.4 mm
